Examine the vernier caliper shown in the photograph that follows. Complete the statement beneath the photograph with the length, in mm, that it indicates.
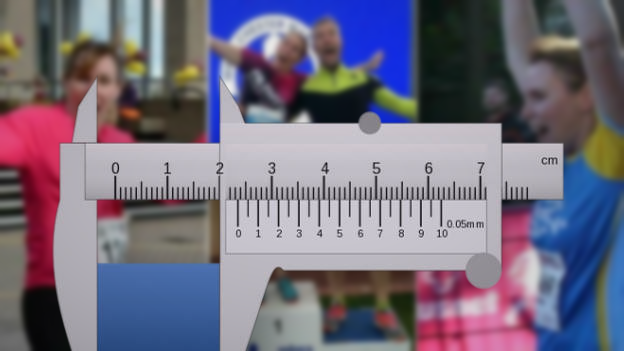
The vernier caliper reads 23.5 mm
